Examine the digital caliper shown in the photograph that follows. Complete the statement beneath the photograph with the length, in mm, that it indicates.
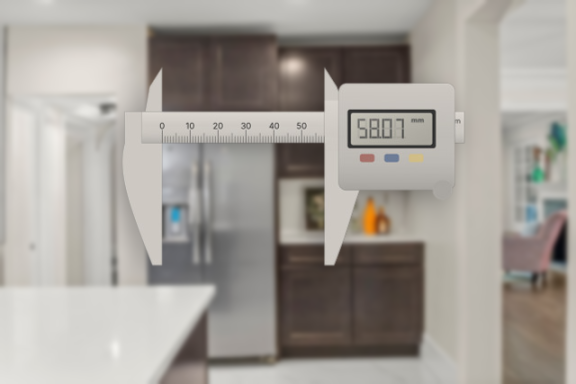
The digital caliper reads 58.07 mm
